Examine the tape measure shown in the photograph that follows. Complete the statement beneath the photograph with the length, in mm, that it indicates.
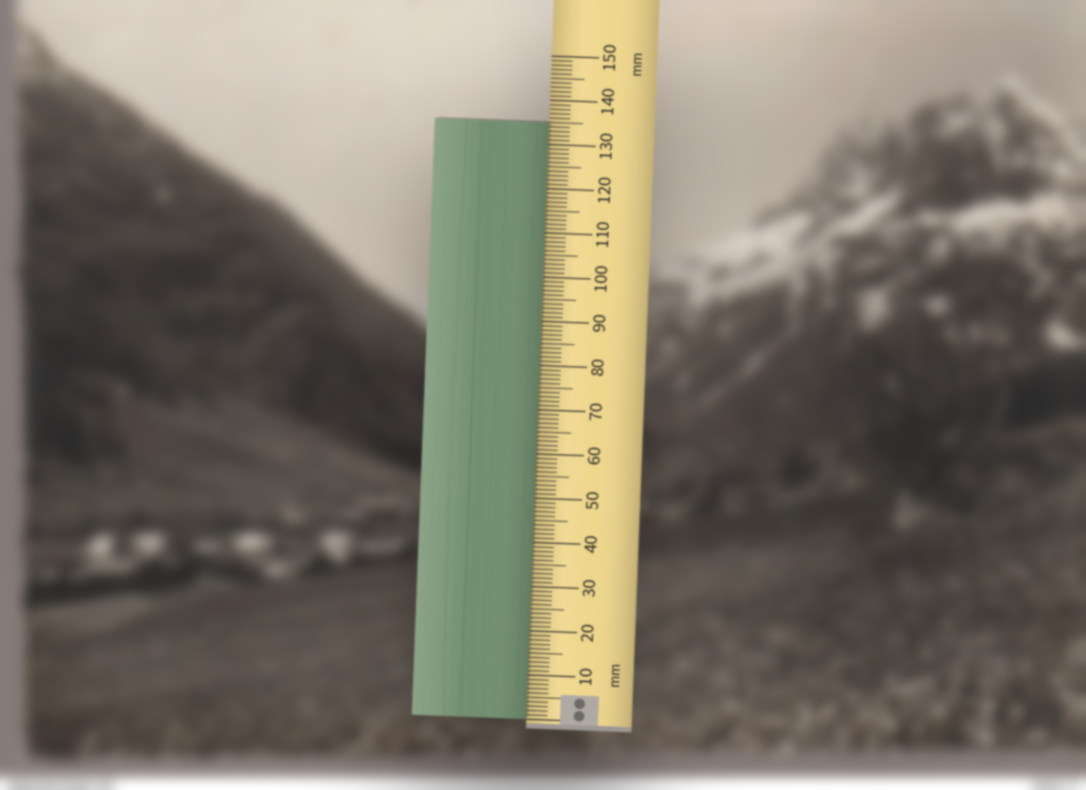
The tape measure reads 135 mm
